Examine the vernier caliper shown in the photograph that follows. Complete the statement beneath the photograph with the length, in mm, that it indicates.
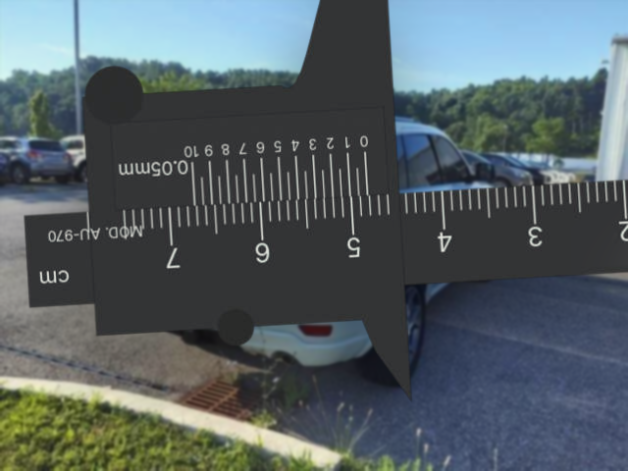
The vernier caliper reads 48.2 mm
